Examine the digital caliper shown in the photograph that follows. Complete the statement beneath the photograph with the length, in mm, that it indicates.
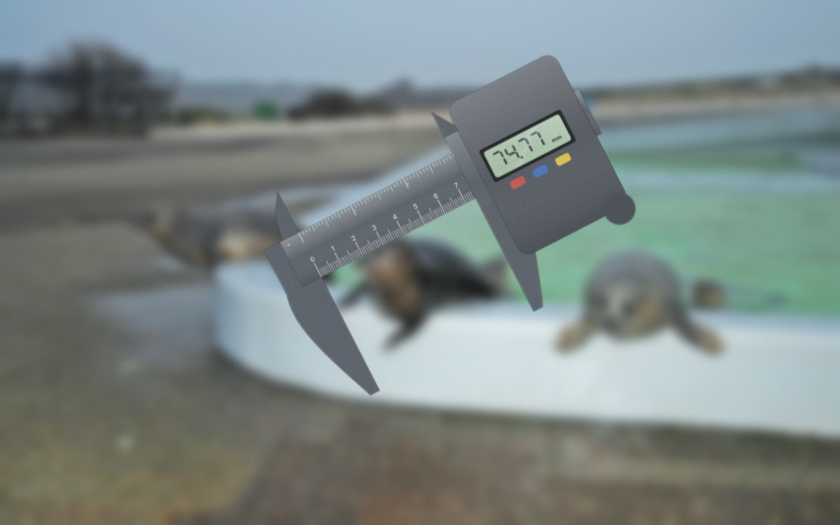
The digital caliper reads 74.77 mm
